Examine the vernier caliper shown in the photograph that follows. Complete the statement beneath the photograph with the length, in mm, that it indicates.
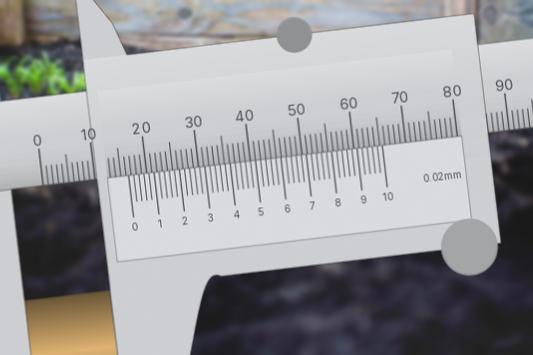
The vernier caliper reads 16.5 mm
